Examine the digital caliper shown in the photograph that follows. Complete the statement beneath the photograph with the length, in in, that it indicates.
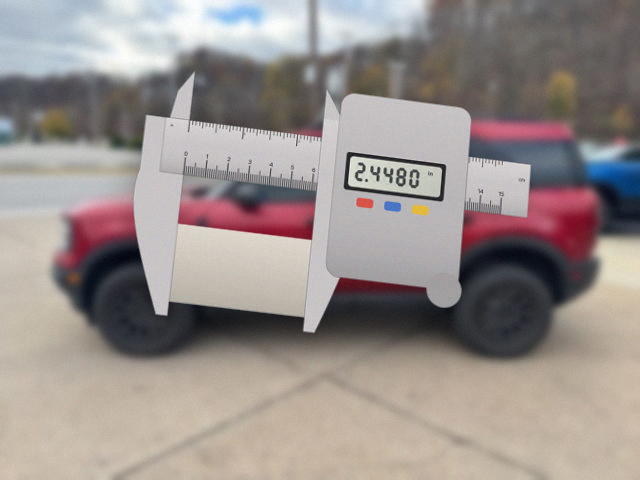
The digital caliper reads 2.4480 in
